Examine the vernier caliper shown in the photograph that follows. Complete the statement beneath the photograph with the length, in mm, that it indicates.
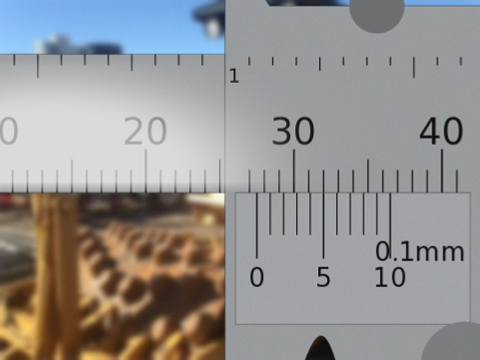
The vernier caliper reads 27.5 mm
